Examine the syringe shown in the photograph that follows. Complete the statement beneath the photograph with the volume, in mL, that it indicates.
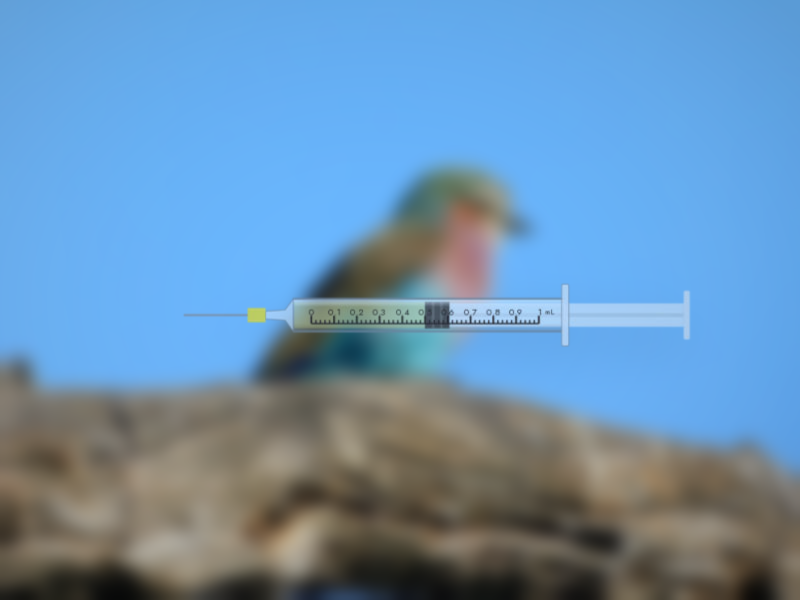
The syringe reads 0.5 mL
